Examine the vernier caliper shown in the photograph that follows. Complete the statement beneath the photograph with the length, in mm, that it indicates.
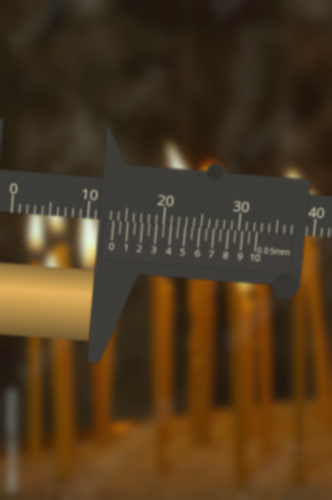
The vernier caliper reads 13.4 mm
